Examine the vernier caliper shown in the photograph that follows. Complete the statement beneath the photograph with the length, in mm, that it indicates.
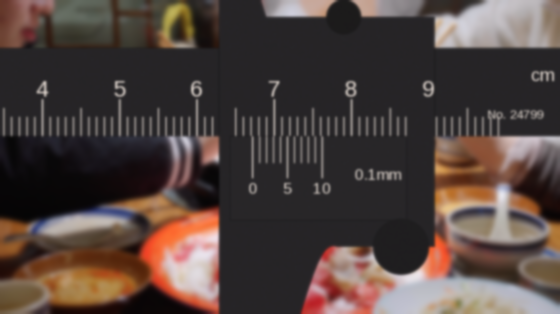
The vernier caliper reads 67.2 mm
